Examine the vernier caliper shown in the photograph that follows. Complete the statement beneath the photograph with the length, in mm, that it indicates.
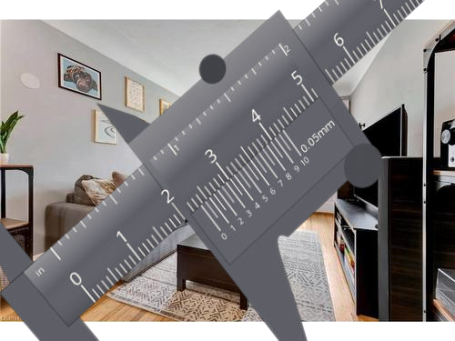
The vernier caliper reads 23.6 mm
